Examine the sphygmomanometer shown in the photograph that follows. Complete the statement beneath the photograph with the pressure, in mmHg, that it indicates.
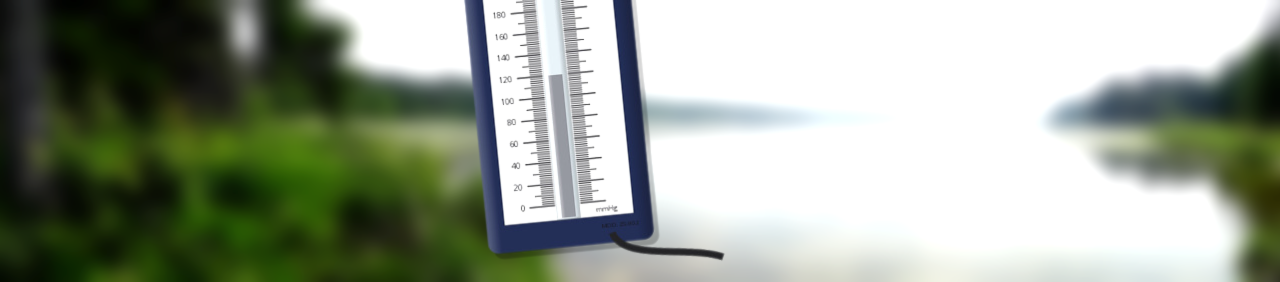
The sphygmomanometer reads 120 mmHg
